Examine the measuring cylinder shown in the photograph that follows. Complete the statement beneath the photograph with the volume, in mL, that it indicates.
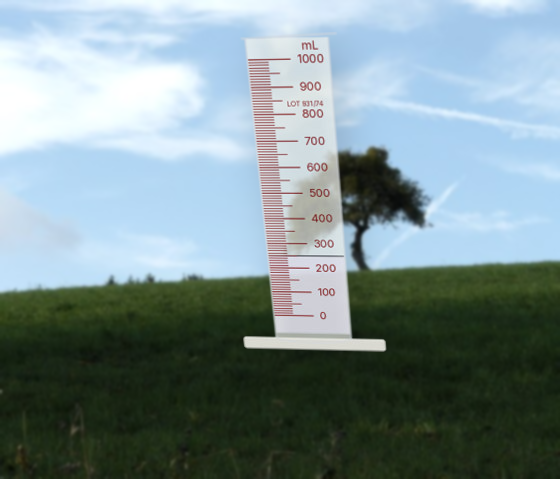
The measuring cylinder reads 250 mL
